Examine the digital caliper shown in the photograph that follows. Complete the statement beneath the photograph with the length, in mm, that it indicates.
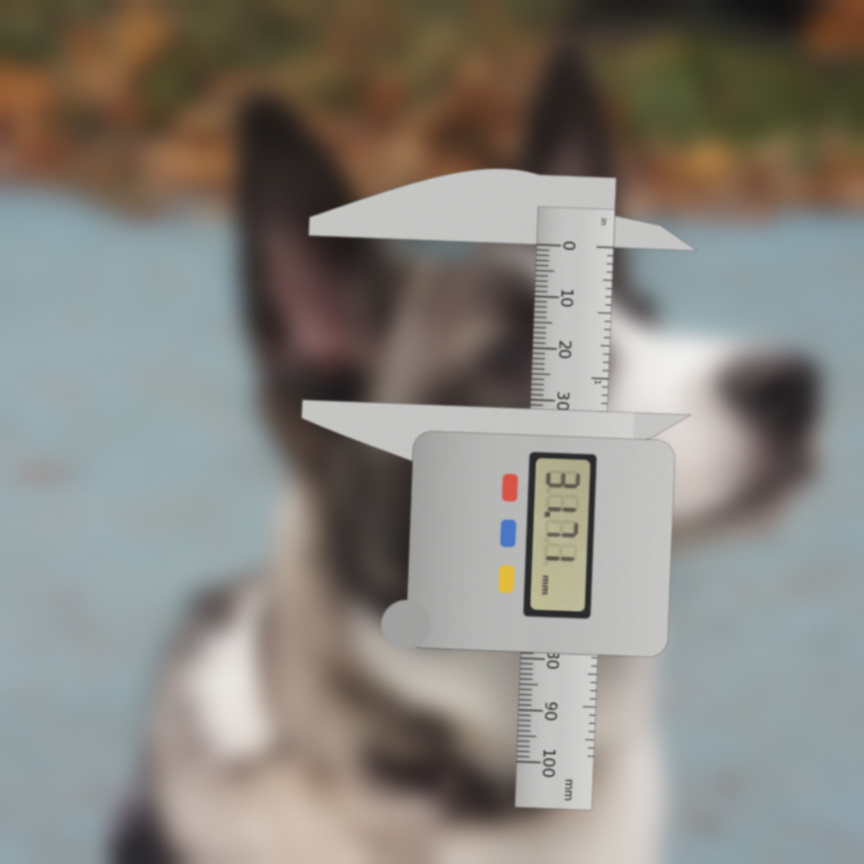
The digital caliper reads 31.71 mm
